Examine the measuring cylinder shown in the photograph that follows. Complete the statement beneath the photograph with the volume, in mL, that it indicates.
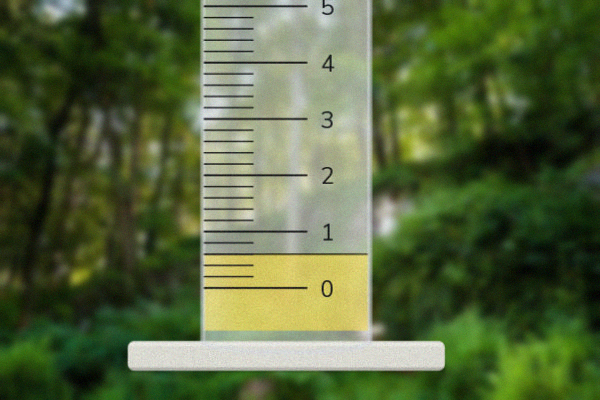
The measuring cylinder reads 0.6 mL
